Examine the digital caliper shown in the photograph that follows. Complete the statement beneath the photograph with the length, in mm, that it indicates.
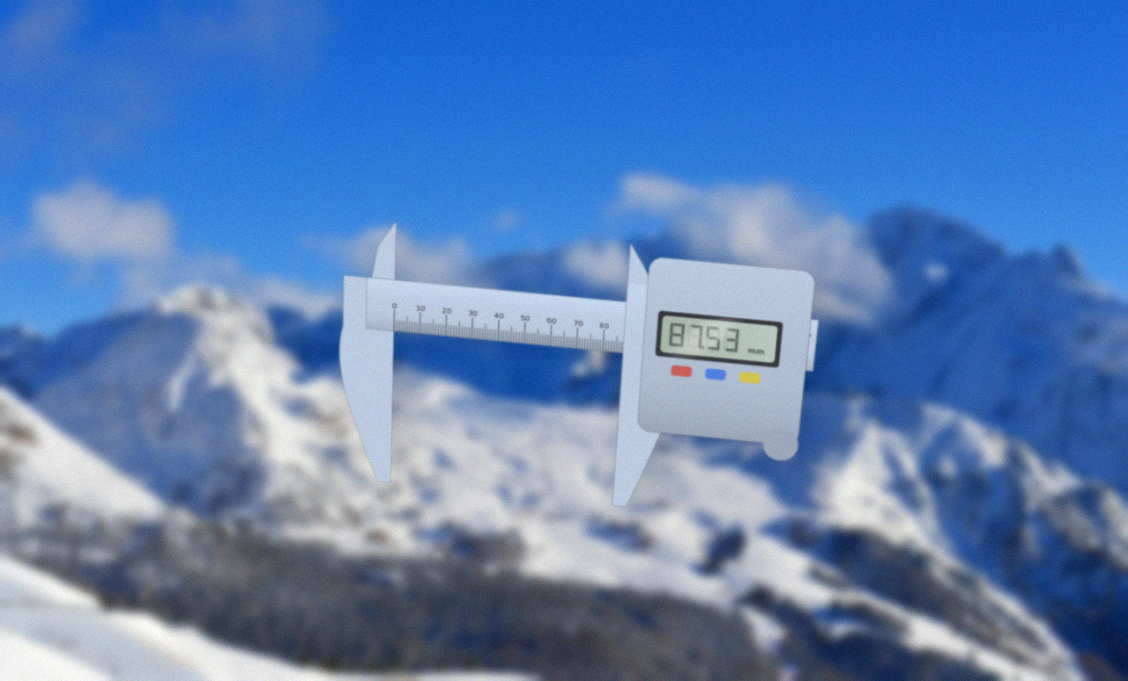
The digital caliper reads 87.53 mm
